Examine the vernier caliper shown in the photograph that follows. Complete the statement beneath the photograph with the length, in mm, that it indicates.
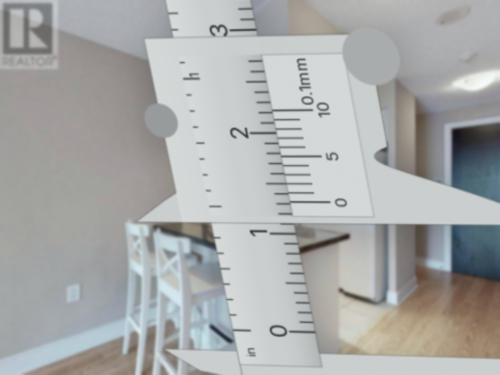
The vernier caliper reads 13.2 mm
